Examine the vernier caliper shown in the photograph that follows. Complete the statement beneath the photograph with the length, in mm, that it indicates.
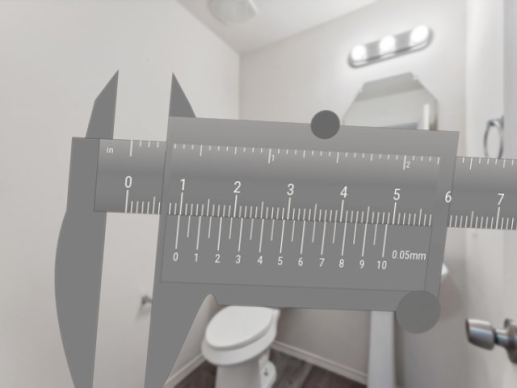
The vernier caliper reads 9.8 mm
